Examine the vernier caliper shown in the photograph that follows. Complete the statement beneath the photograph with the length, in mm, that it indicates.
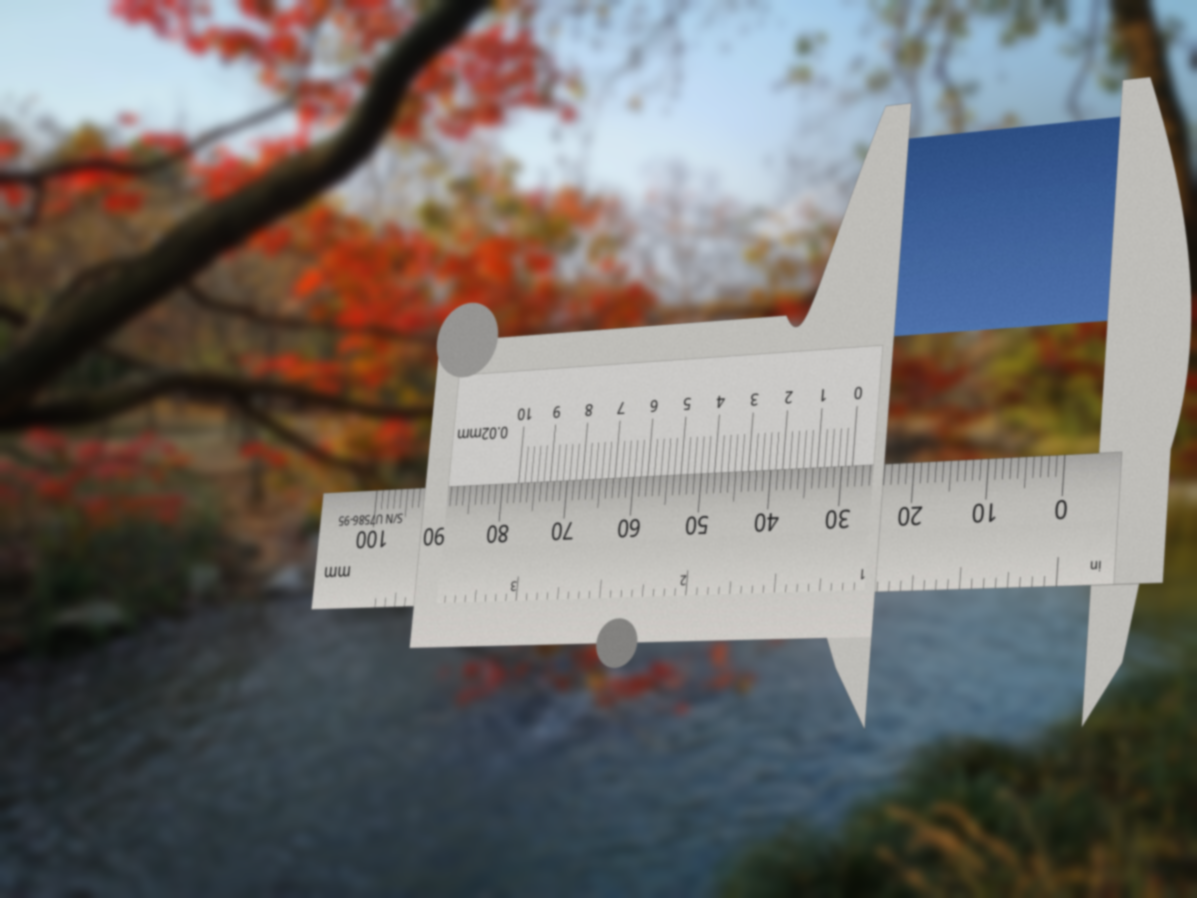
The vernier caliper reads 28.5 mm
